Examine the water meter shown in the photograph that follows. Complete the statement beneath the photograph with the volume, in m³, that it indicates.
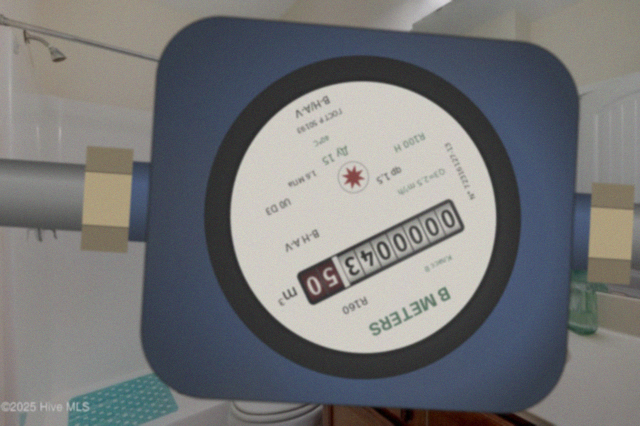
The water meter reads 43.50 m³
